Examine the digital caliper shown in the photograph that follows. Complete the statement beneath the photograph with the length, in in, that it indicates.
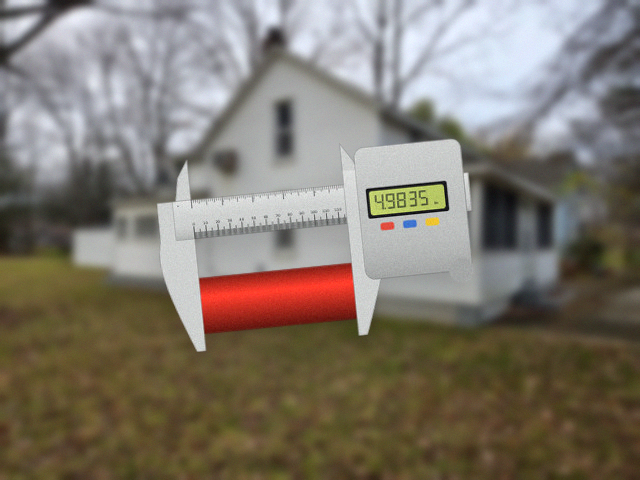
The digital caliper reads 4.9835 in
